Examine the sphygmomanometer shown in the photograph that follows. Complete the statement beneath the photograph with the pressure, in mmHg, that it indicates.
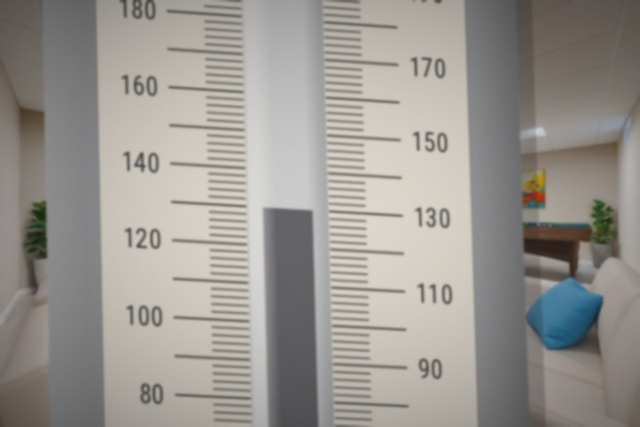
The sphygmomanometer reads 130 mmHg
